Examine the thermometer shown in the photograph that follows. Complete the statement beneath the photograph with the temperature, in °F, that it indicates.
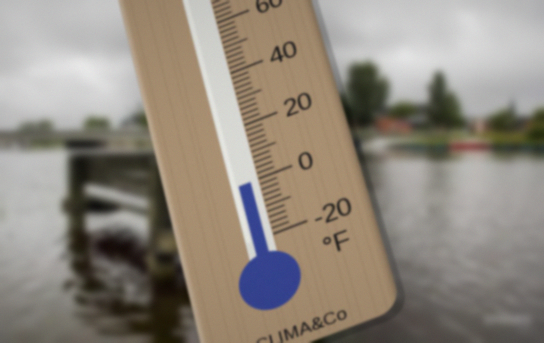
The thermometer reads 0 °F
